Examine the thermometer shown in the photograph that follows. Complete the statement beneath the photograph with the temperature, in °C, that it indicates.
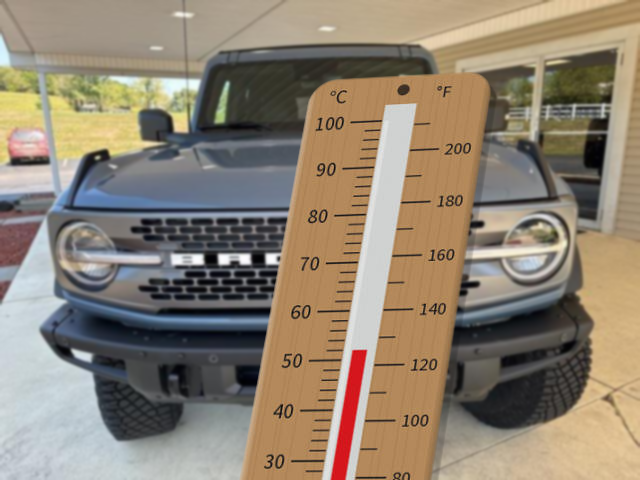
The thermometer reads 52 °C
